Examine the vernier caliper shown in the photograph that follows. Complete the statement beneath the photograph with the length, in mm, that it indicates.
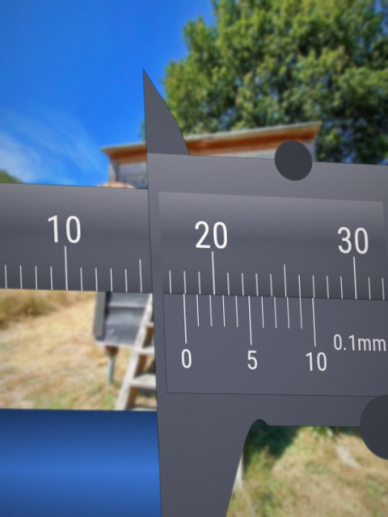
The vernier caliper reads 17.9 mm
